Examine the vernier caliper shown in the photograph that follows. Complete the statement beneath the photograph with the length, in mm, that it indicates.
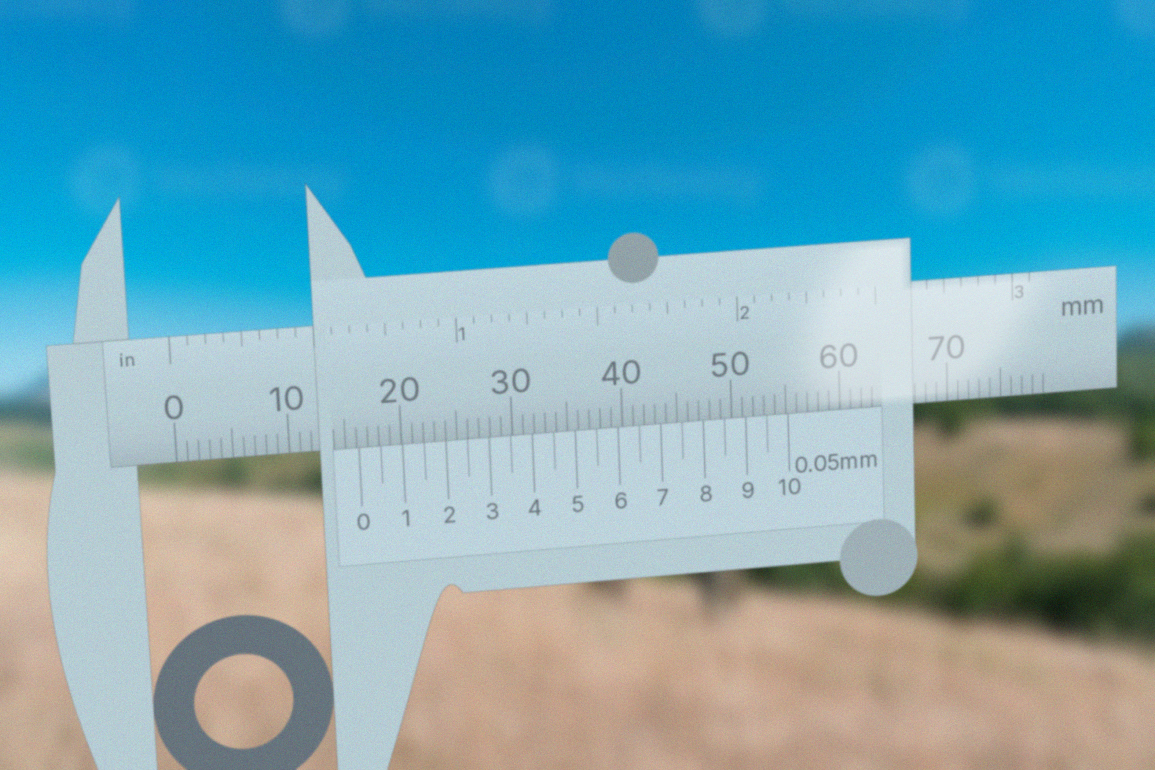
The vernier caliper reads 16.2 mm
